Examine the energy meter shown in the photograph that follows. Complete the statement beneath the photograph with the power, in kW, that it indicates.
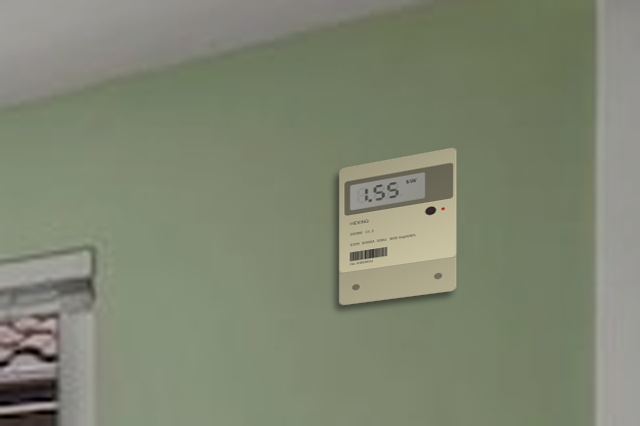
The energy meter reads 1.55 kW
